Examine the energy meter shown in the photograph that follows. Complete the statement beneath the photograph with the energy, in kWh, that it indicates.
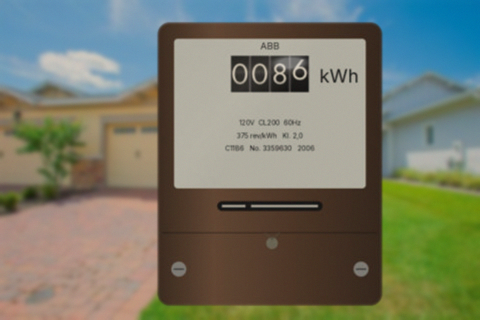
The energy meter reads 86 kWh
